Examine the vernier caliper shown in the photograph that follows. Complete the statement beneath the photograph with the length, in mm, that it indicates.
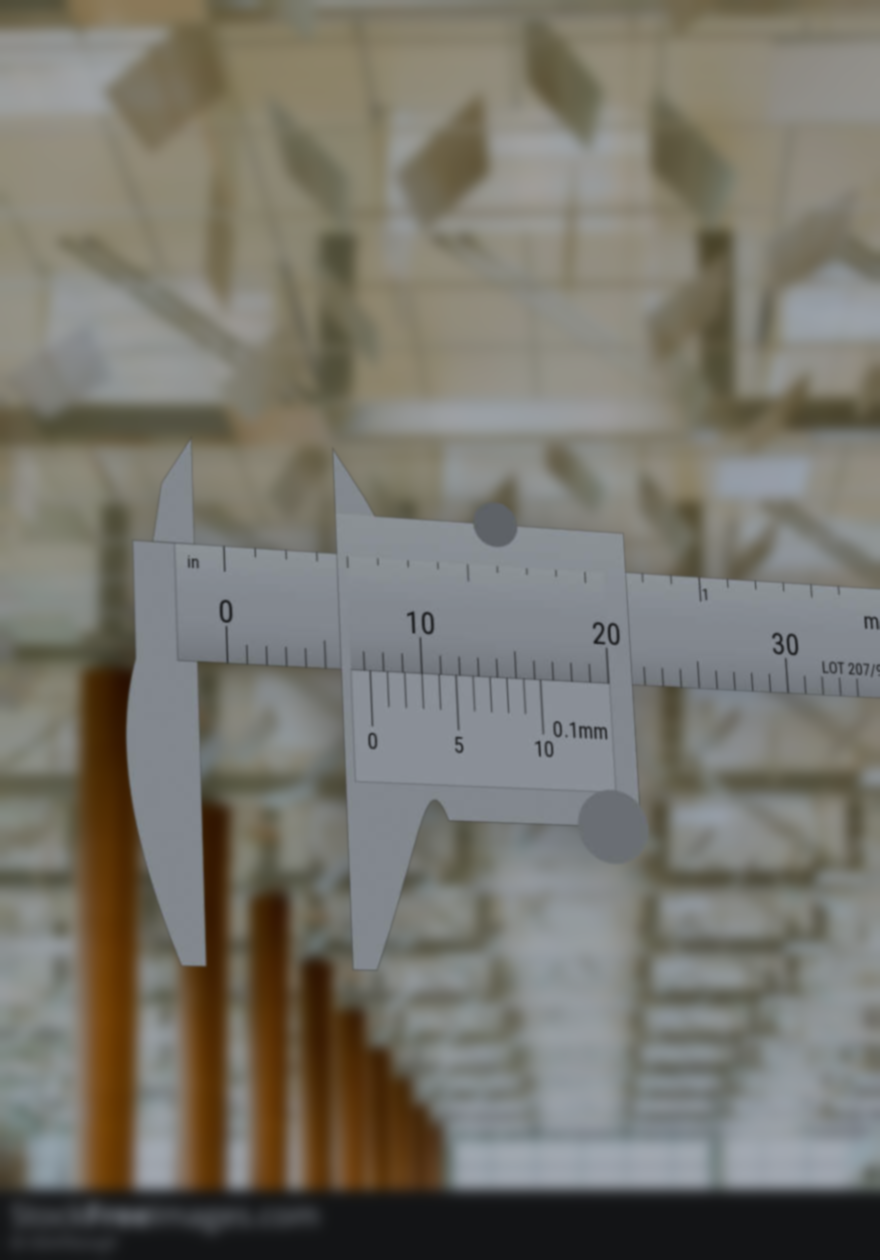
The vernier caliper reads 7.3 mm
